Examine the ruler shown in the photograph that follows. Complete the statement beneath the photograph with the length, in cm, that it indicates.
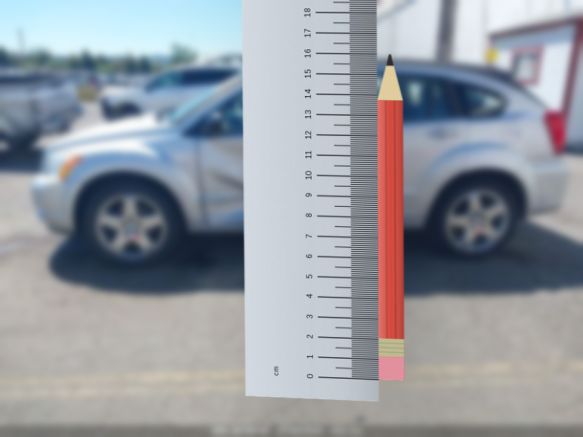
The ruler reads 16 cm
